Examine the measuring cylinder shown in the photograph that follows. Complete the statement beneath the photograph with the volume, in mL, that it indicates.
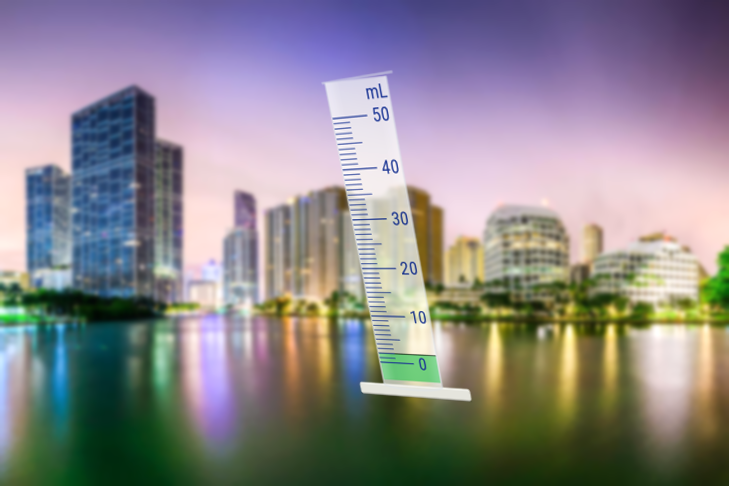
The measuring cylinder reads 2 mL
